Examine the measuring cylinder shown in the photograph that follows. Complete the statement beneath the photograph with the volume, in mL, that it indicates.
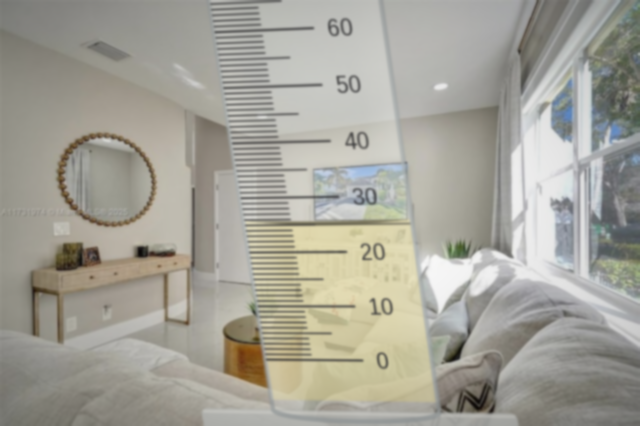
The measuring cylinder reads 25 mL
